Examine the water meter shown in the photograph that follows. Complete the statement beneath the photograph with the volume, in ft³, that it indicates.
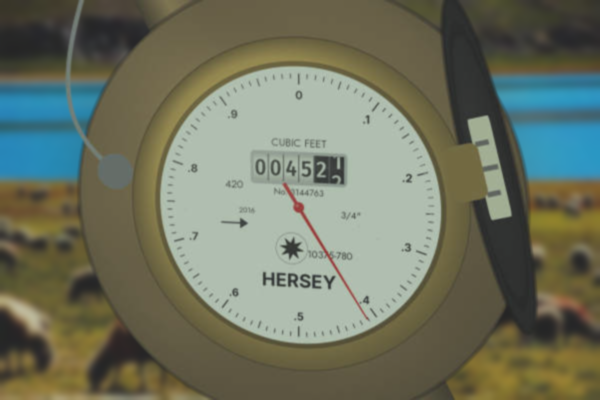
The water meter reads 4521.41 ft³
